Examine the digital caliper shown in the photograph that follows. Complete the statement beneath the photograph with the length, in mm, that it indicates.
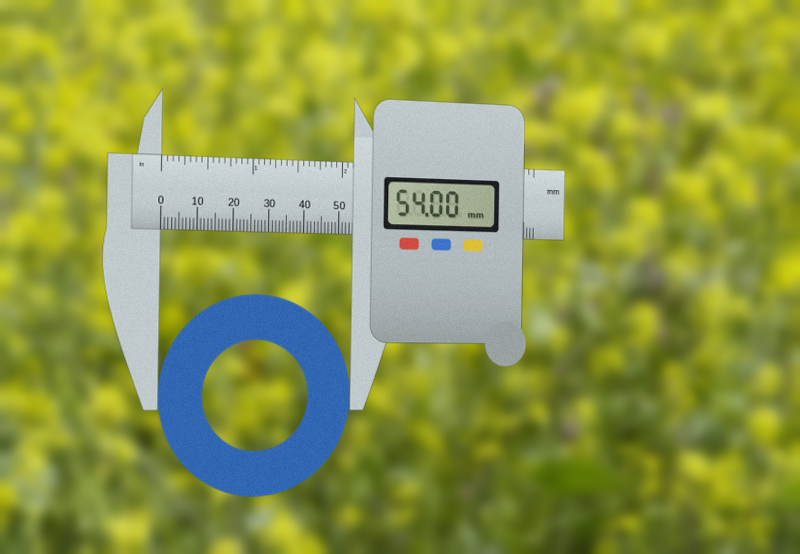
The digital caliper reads 54.00 mm
